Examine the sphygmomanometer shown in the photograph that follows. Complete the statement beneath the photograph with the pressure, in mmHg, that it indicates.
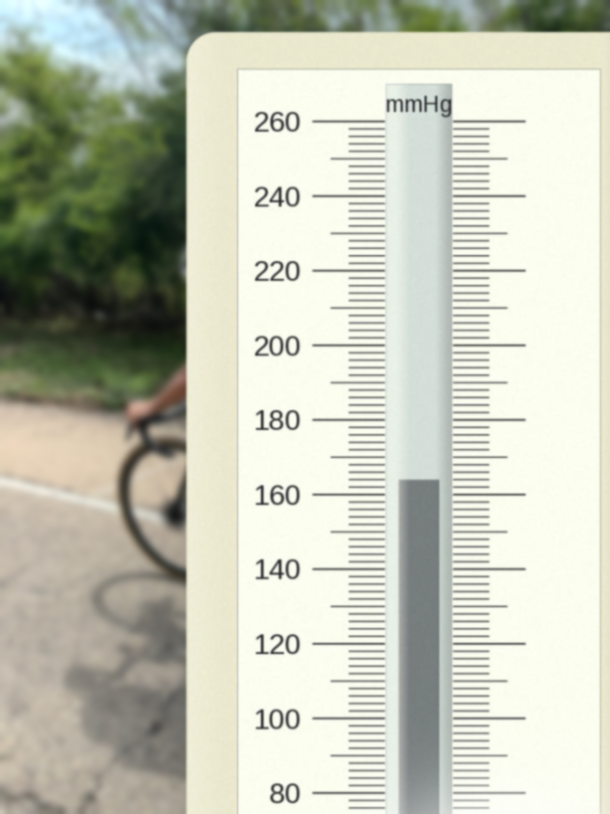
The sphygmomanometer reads 164 mmHg
